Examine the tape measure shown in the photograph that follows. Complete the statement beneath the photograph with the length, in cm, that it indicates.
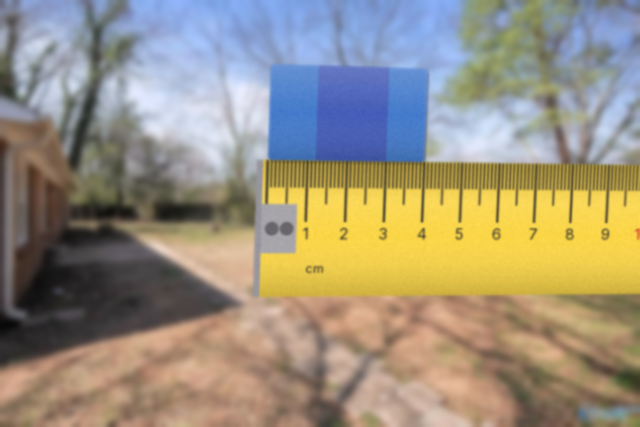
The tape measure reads 4 cm
